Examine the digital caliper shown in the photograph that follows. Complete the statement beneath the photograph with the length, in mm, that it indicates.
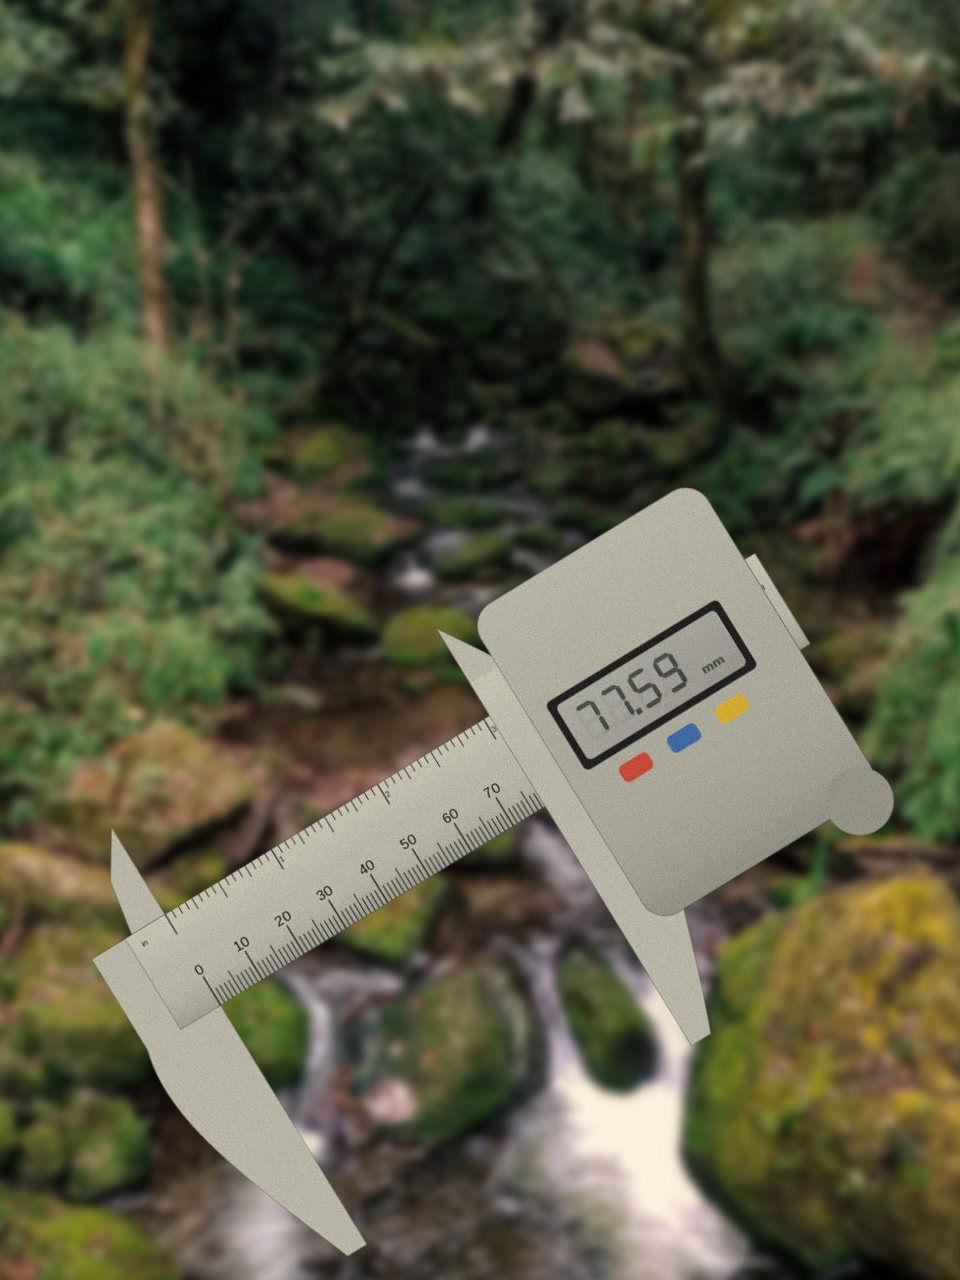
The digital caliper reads 77.59 mm
